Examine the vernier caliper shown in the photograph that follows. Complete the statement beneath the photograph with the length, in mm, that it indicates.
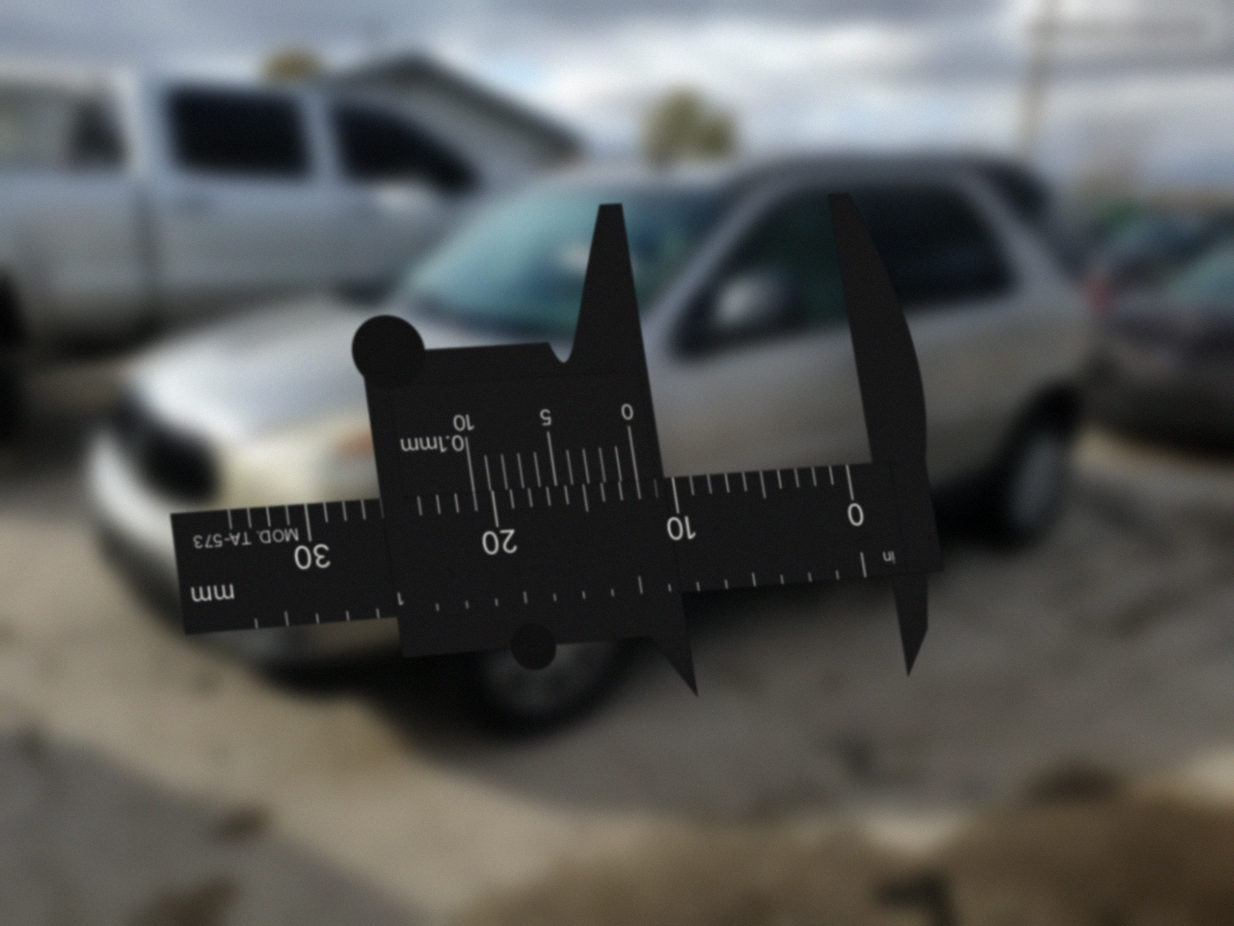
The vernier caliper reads 12.0 mm
